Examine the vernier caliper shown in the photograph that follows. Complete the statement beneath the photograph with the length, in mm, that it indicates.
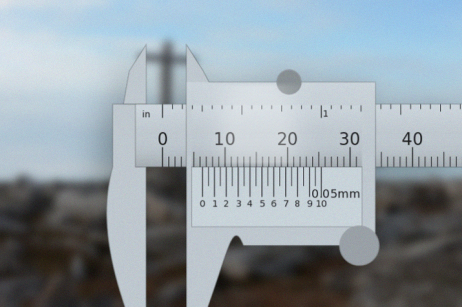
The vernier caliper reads 6.4 mm
